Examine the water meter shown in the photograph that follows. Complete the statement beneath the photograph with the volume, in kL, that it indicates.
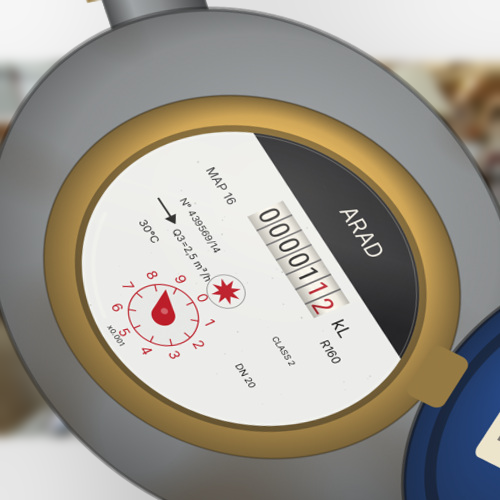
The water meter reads 1.118 kL
